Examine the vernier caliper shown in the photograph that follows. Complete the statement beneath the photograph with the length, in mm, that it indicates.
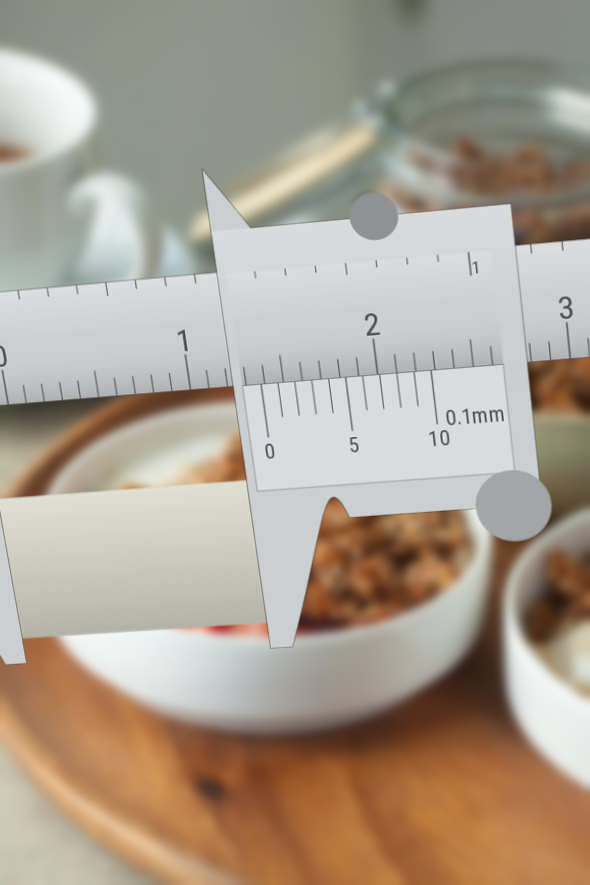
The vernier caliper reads 13.8 mm
